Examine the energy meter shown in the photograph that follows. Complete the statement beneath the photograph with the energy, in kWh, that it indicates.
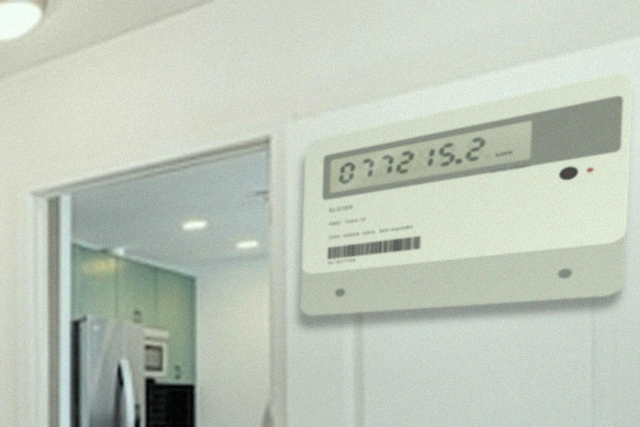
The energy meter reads 77215.2 kWh
